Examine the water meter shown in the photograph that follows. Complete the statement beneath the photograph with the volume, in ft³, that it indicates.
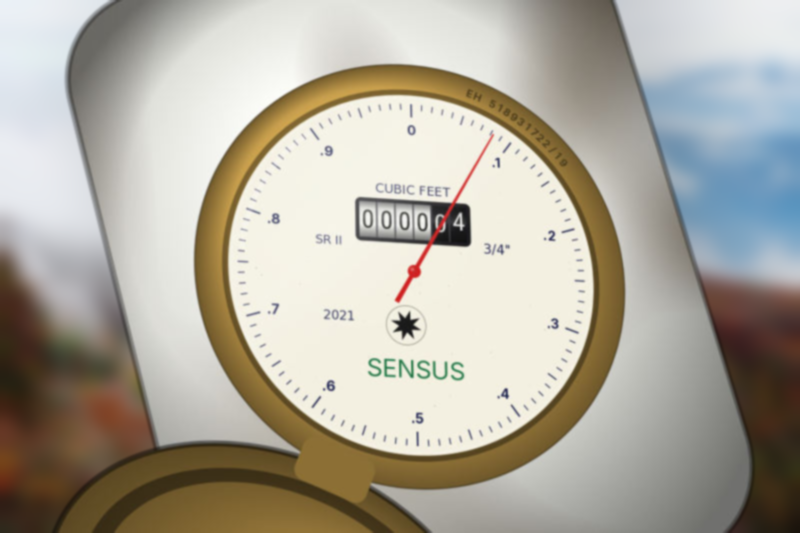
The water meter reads 4.08 ft³
